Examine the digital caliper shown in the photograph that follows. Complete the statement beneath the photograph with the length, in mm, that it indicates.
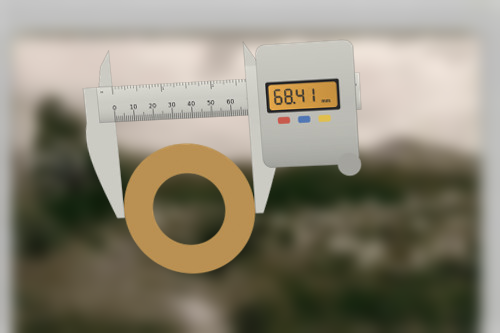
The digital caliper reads 68.41 mm
